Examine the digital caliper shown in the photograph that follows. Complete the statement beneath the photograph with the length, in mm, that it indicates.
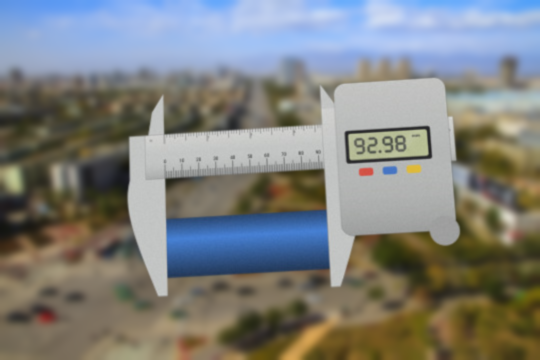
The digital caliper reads 92.98 mm
